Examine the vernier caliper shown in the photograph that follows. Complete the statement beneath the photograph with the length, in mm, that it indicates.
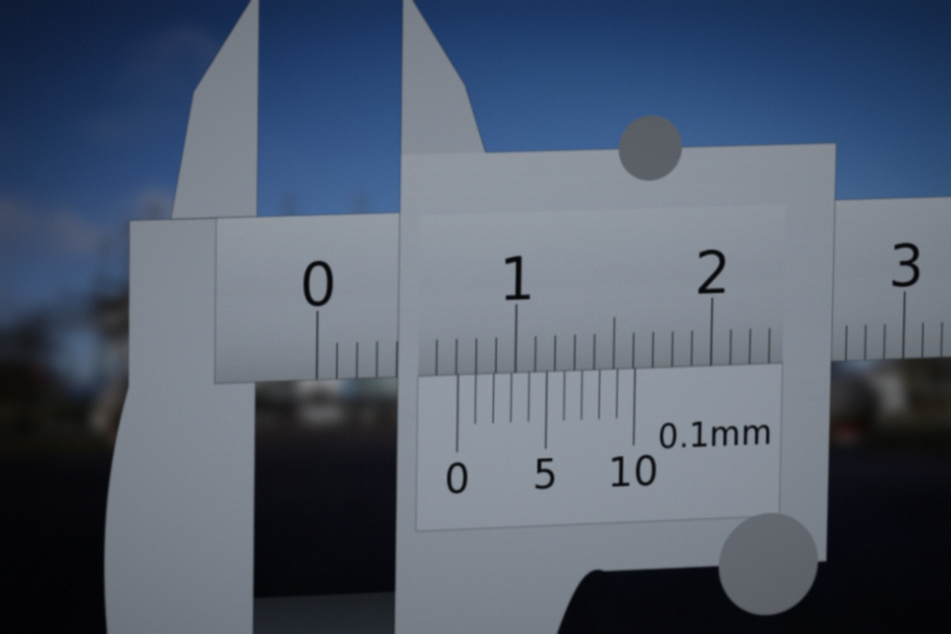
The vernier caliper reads 7.1 mm
